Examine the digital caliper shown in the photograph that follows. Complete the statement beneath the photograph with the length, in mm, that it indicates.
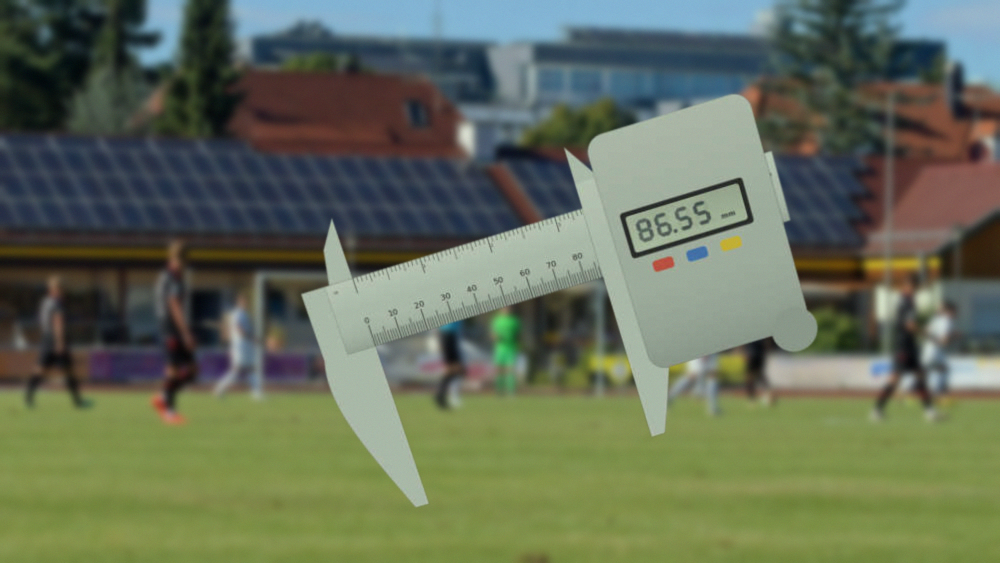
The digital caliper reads 86.55 mm
